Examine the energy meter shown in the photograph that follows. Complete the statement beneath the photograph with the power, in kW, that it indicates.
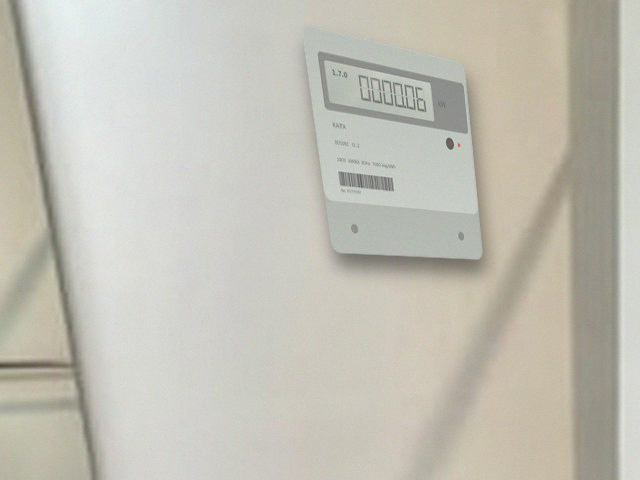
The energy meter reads 0.06 kW
